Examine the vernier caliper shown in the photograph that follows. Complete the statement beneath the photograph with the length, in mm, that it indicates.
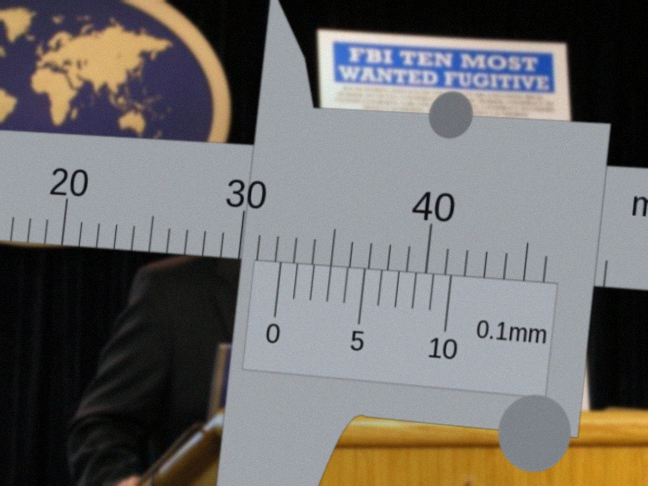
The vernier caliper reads 32.3 mm
